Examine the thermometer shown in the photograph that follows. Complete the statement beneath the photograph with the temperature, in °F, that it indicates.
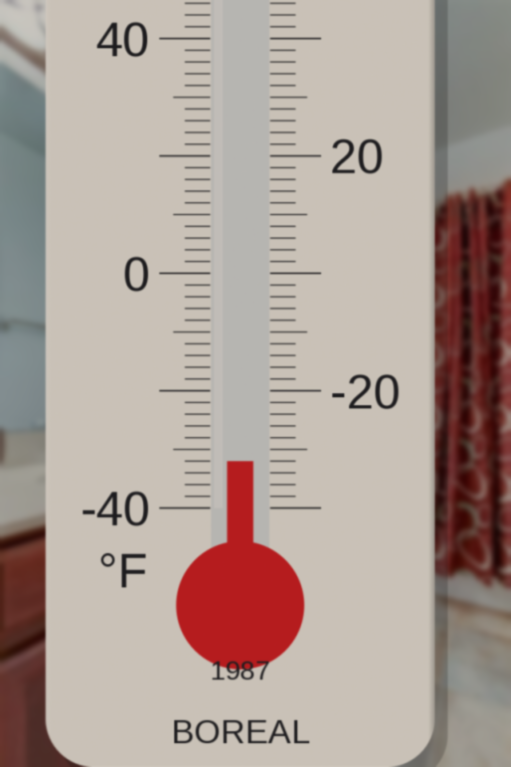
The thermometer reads -32 °F
